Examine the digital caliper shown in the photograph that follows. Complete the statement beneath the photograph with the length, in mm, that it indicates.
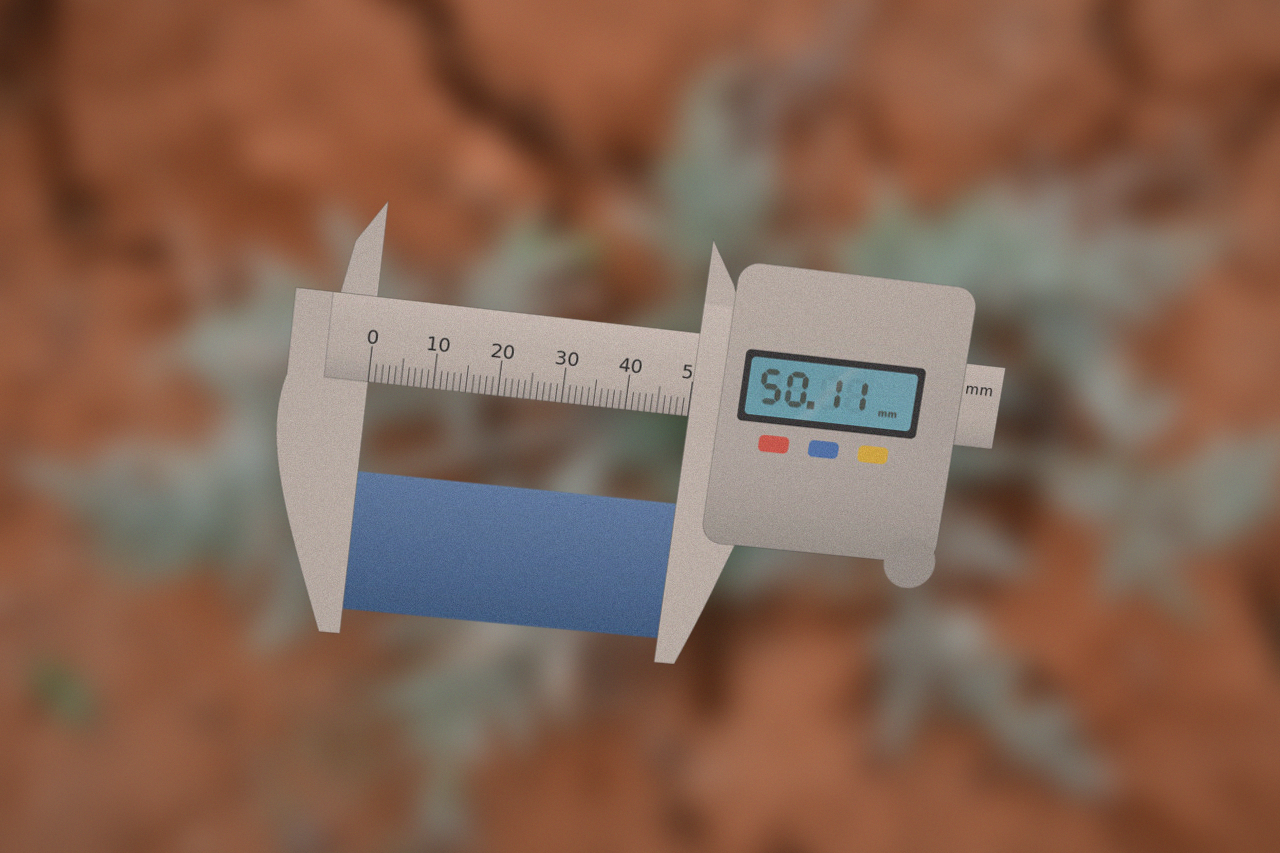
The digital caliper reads 50.11 mm
